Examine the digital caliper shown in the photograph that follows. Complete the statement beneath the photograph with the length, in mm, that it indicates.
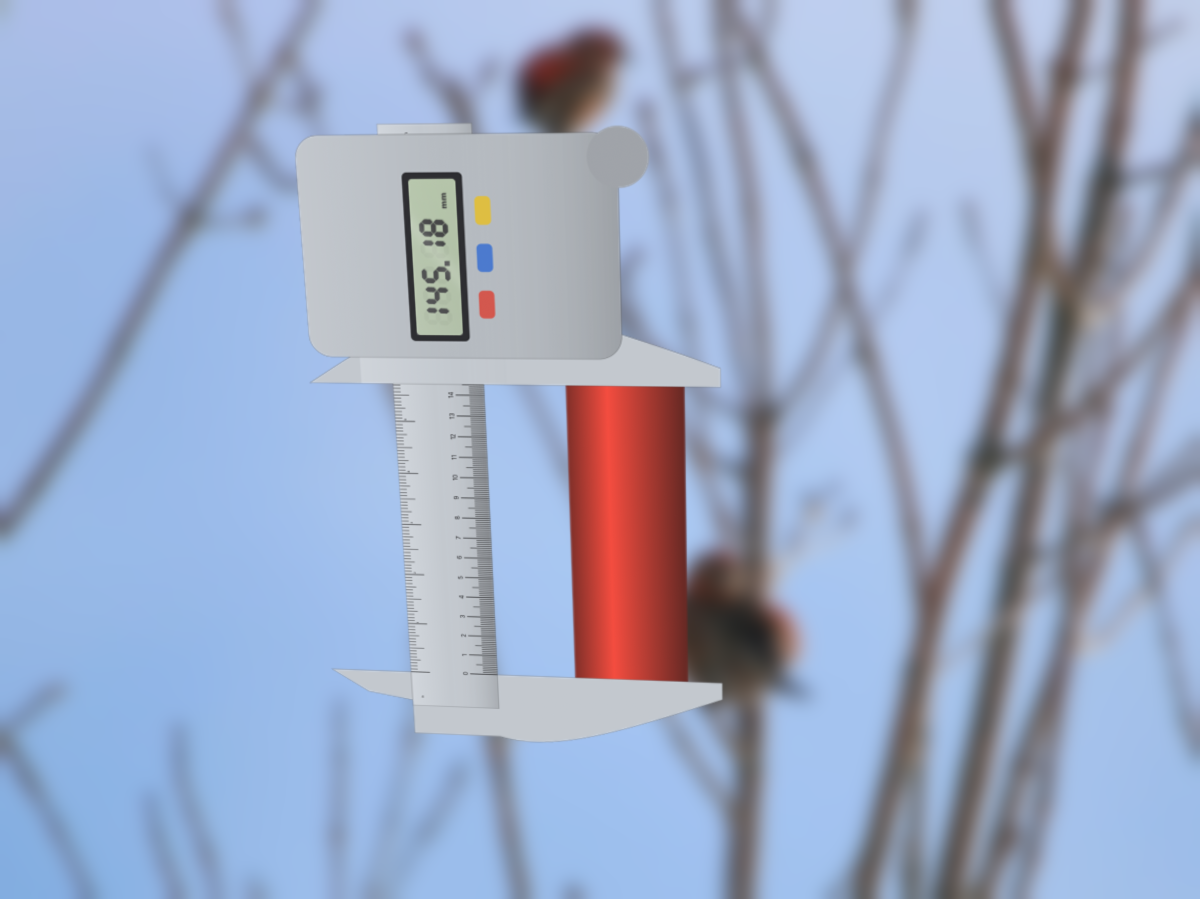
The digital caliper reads 145.18 mm
